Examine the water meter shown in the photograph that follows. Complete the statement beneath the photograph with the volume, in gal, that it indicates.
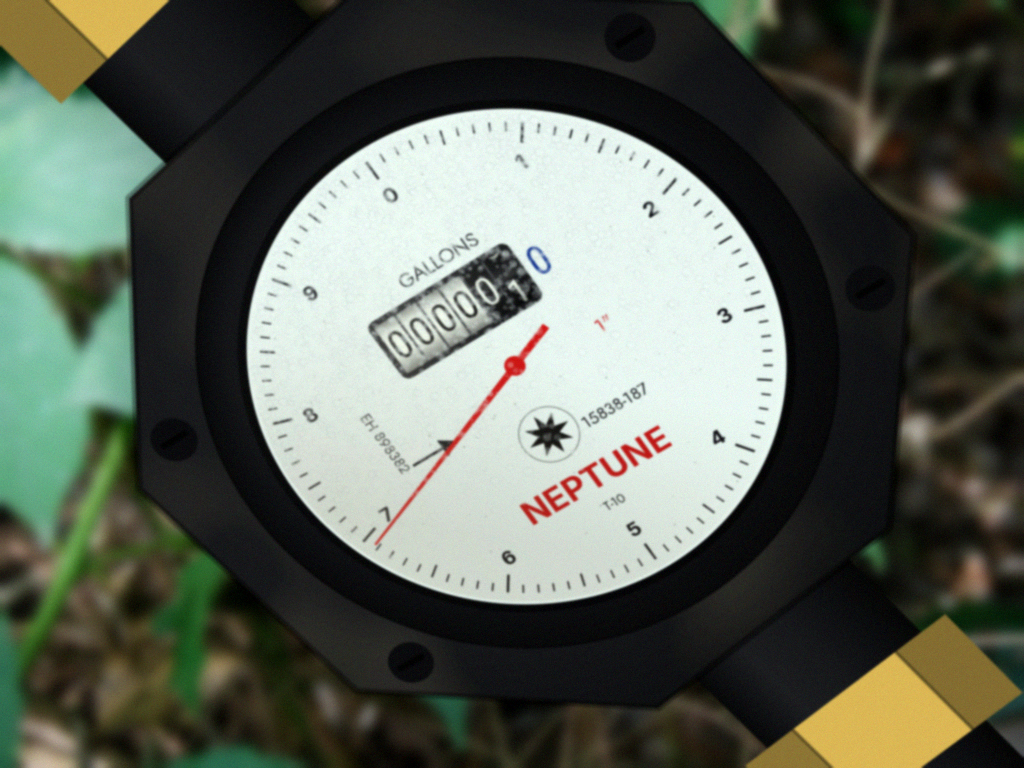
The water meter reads 6.9 gal
